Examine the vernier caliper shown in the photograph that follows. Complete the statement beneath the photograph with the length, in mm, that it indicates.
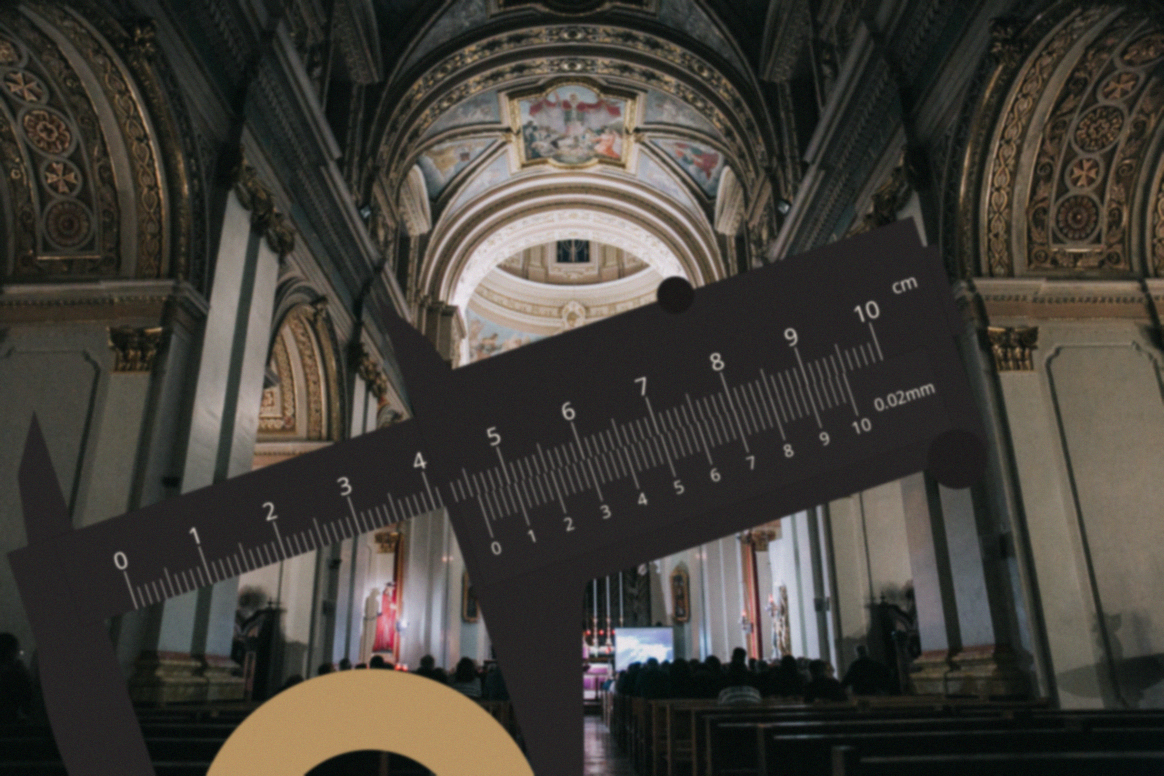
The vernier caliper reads 45.8 mm
